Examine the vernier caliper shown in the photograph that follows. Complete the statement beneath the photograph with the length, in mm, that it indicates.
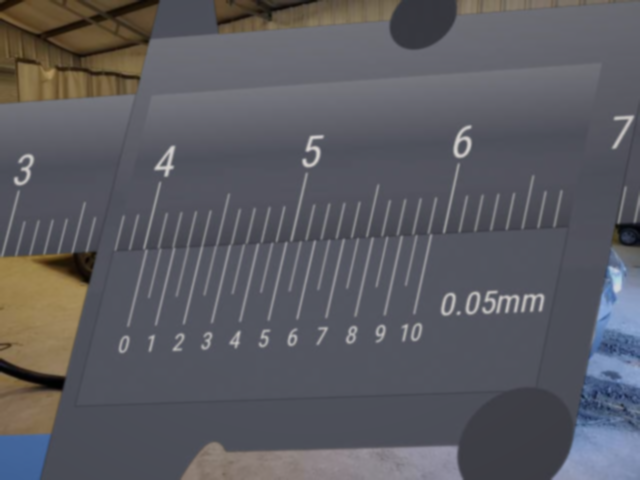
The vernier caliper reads 40.2 mm
